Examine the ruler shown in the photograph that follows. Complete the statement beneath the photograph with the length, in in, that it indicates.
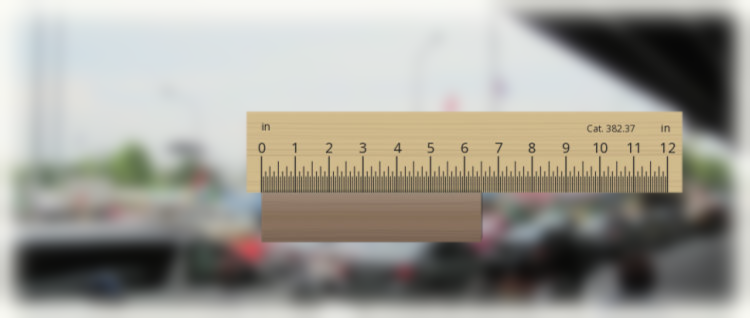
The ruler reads 6.5 in
